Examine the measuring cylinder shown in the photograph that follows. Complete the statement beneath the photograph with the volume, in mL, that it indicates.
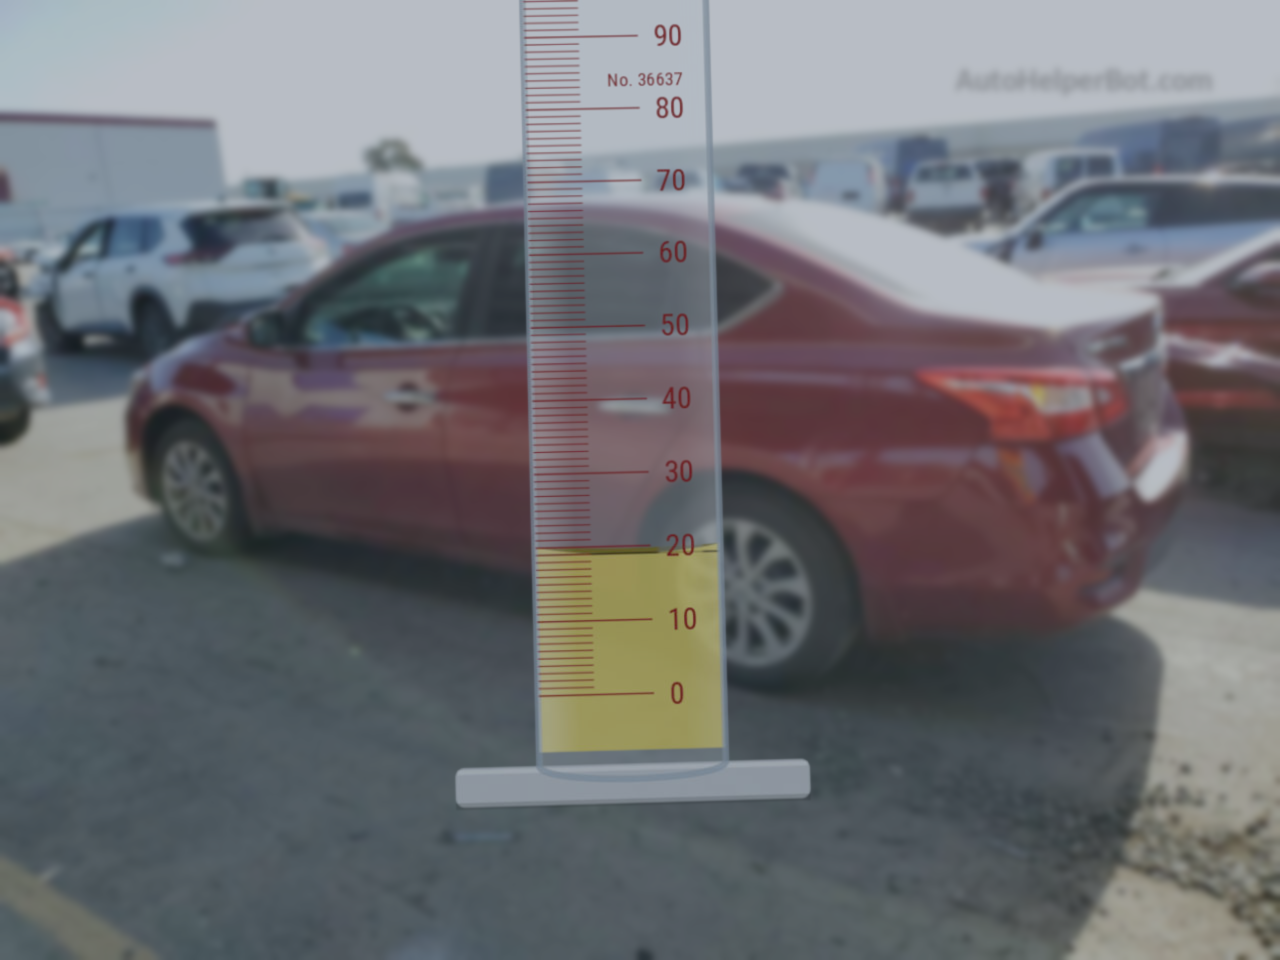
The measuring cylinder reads 19 mL
